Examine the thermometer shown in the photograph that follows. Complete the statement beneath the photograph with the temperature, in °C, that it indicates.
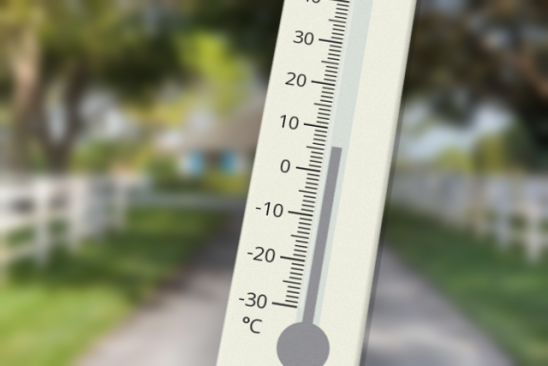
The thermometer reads 6 °C
